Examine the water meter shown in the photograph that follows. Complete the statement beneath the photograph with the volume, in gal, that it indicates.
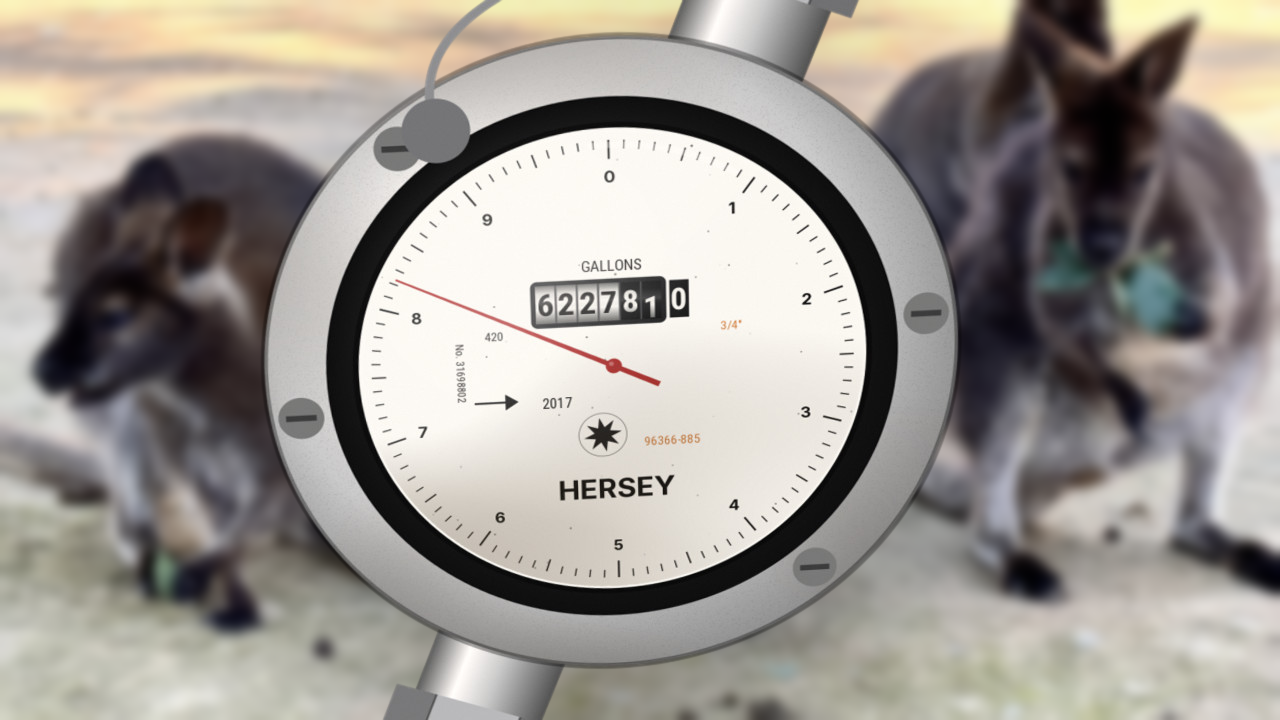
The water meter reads 6227808.2 gal
